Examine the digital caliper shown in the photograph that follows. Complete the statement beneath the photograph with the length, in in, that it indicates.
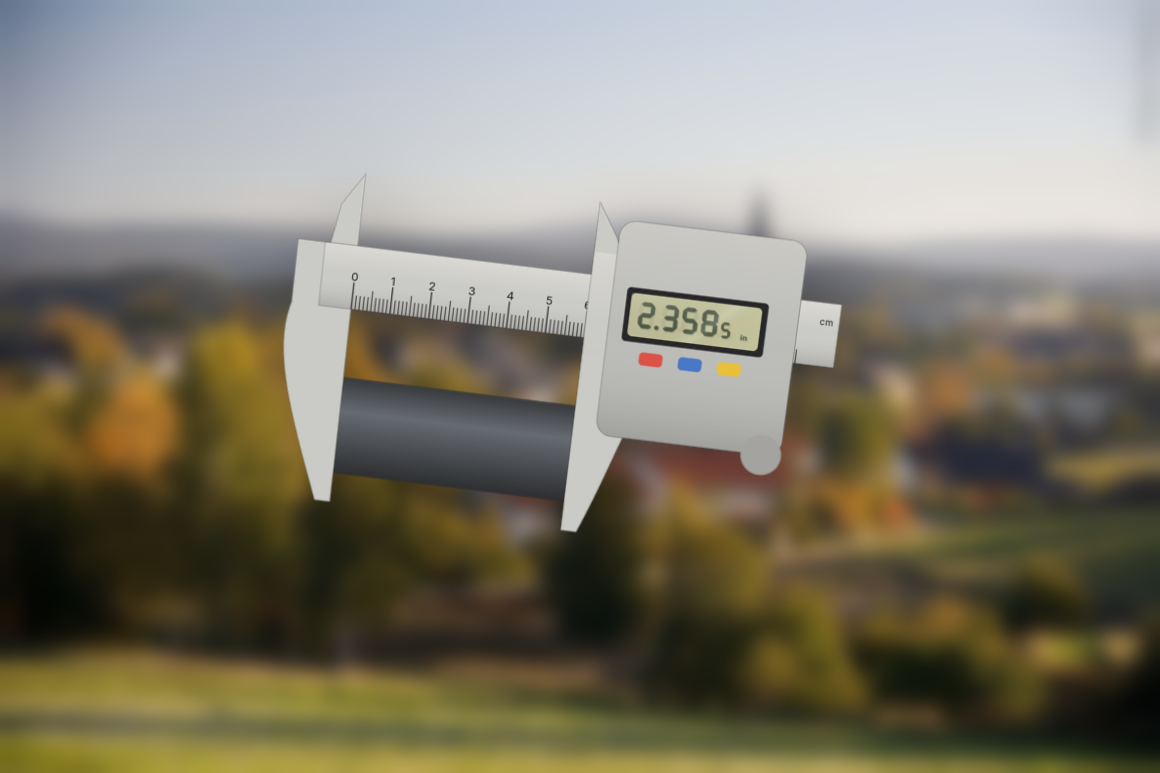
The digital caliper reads 2.3585 in
